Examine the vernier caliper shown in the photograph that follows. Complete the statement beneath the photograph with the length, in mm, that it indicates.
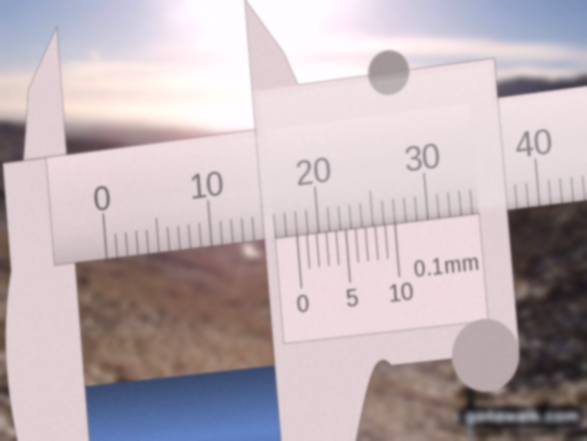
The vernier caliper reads 18.0 mm
